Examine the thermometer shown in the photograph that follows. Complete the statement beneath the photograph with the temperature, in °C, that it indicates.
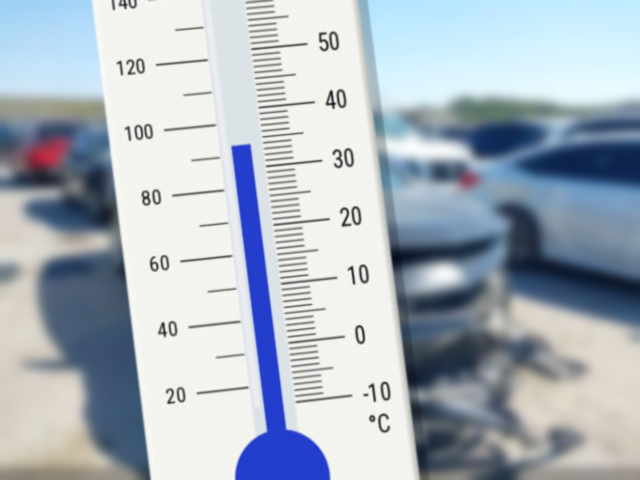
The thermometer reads 34 °C
